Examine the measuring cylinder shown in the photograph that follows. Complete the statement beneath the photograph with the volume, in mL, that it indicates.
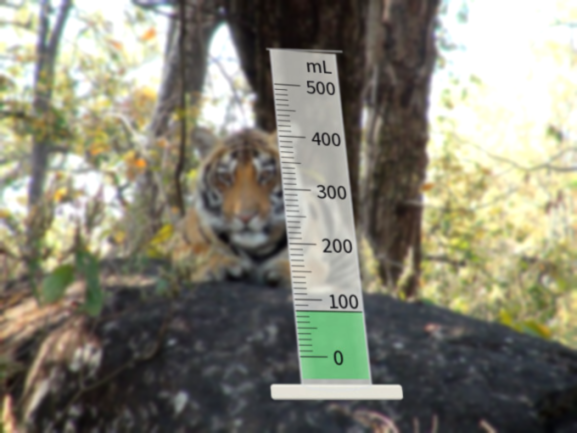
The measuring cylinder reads 80 mL
